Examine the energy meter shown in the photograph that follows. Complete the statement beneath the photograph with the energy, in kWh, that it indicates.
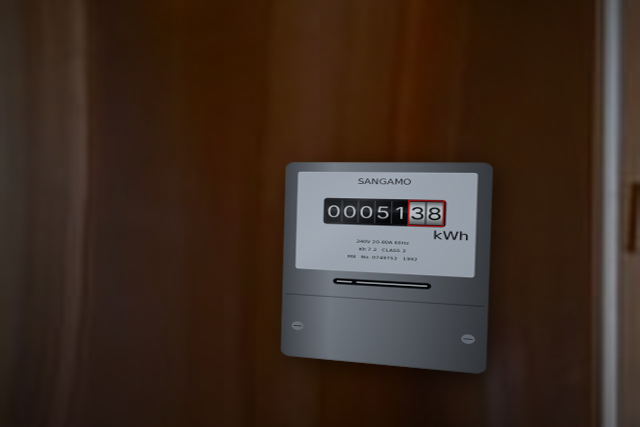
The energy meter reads 51.38 kWh
